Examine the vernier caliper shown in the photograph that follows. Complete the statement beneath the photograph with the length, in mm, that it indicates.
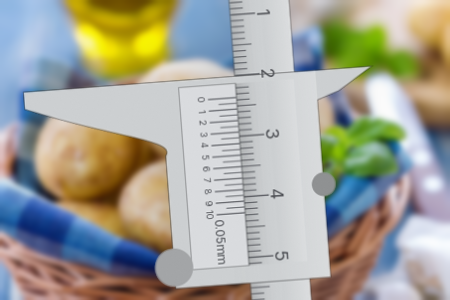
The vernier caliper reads 23.6 mm
